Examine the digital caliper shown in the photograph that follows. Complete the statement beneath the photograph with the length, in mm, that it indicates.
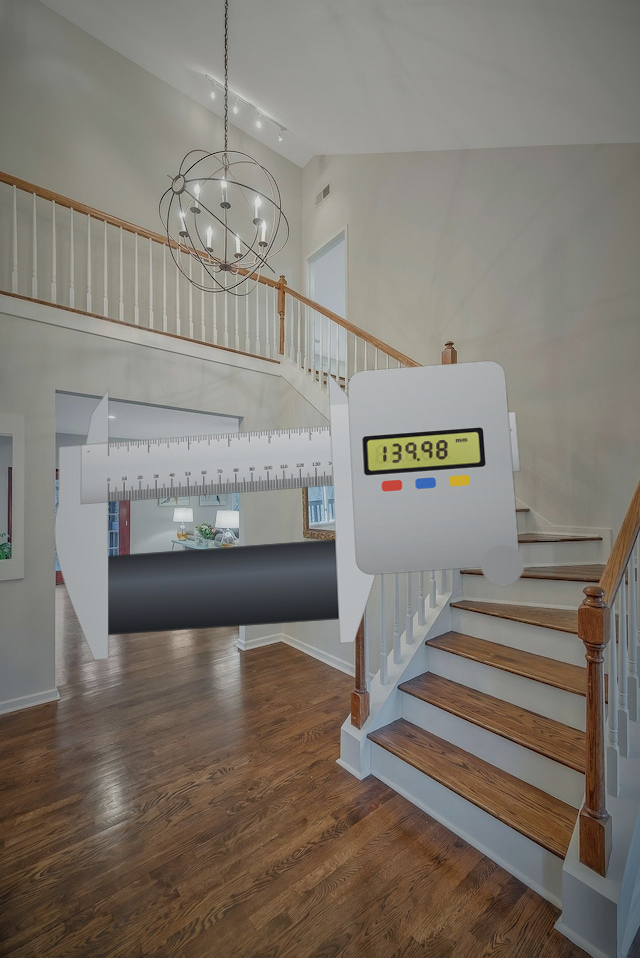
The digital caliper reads 139.98 mm
